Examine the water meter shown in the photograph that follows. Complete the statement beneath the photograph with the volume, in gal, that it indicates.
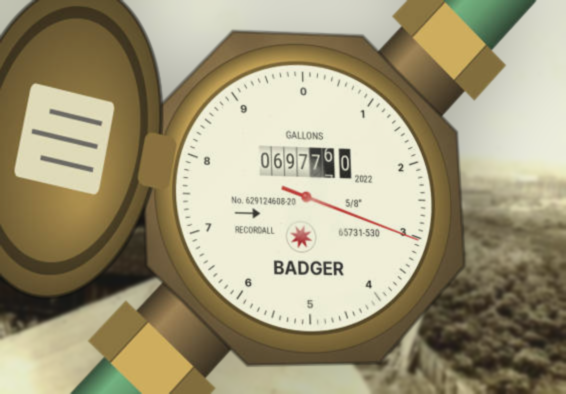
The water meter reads 697763.0 gal
